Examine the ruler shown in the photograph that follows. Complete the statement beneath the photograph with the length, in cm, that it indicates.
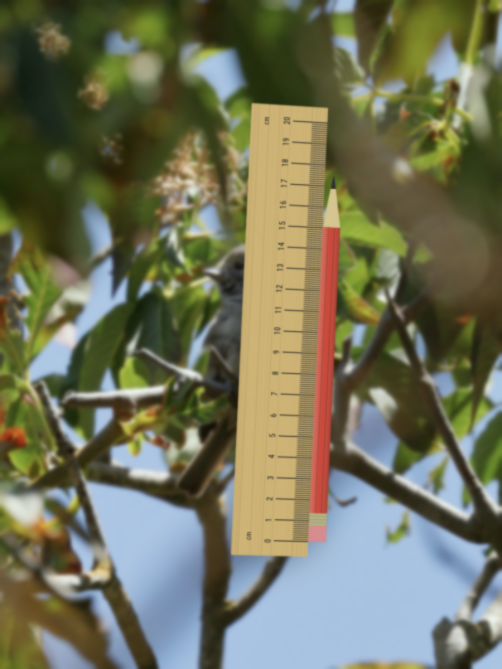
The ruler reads 17.5 cm
